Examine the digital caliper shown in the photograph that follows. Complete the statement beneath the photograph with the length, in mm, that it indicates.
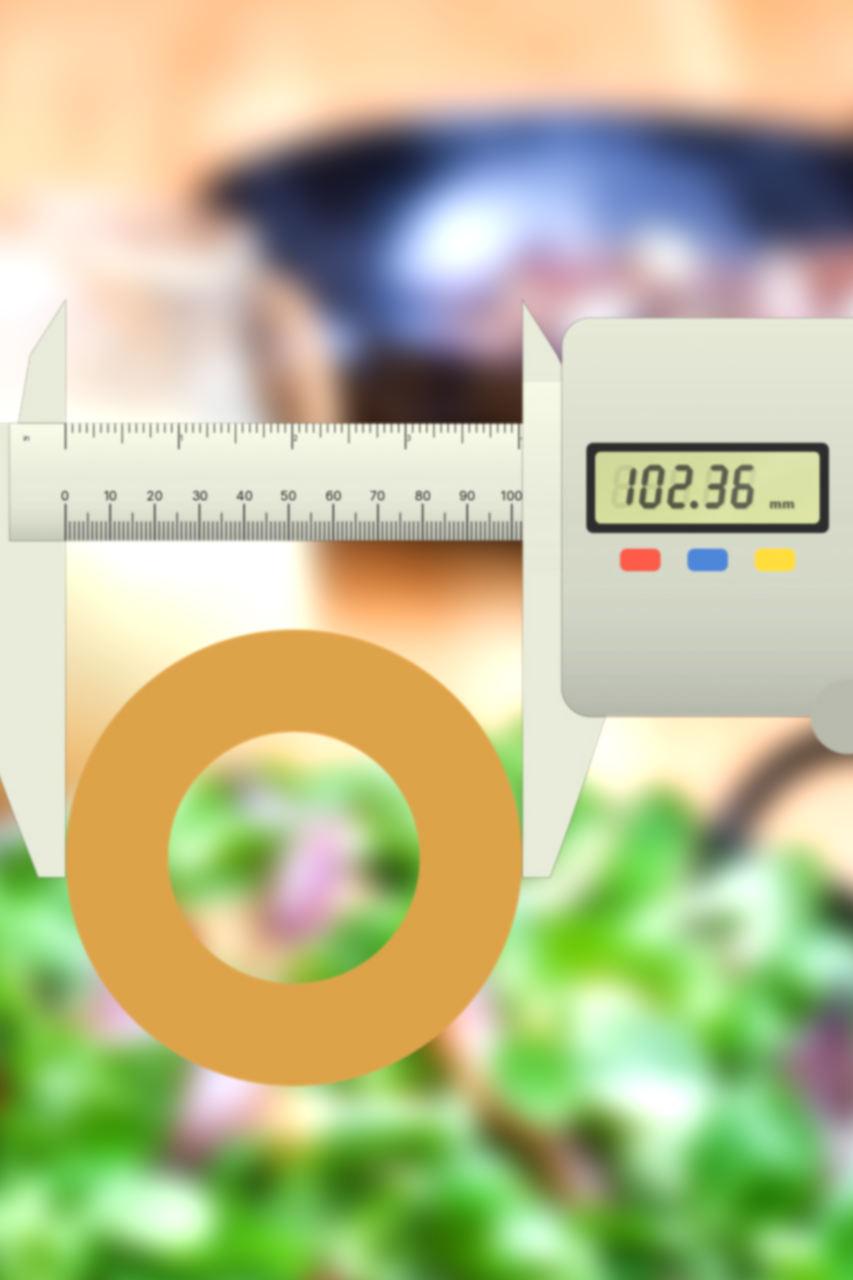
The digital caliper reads 102.36 mm
